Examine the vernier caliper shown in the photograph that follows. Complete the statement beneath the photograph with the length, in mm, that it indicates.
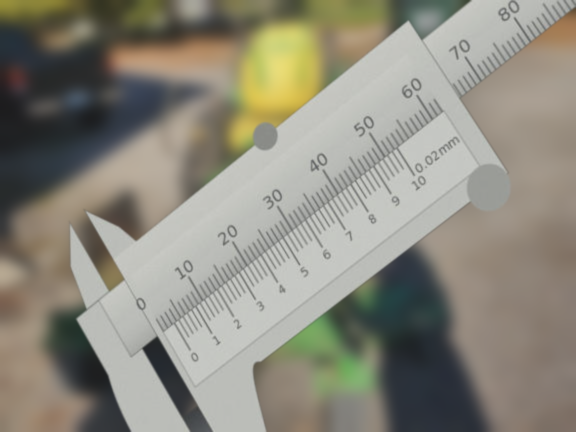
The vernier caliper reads 3.5 mm
